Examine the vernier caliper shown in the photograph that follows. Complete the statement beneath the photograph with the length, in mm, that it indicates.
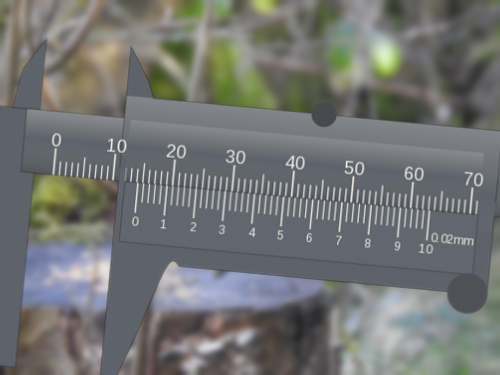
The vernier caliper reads 14.2 mm
